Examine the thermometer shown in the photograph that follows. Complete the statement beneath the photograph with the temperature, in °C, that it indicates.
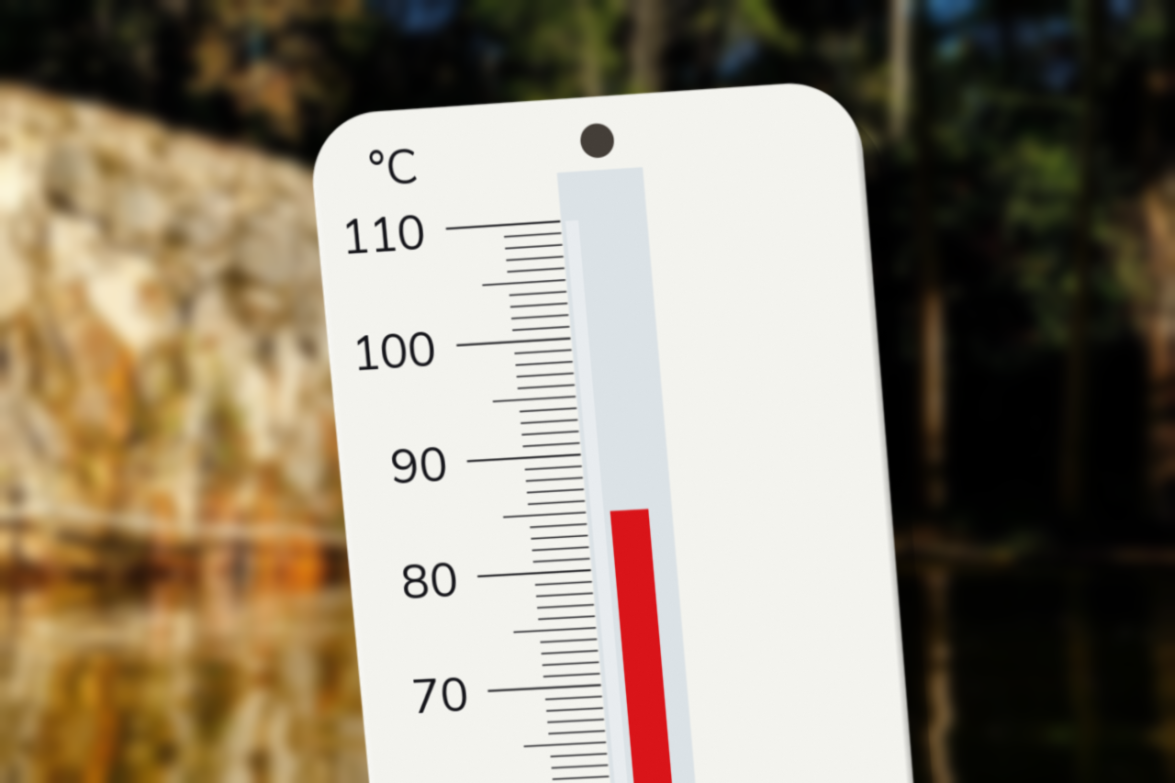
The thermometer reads 85 °C
